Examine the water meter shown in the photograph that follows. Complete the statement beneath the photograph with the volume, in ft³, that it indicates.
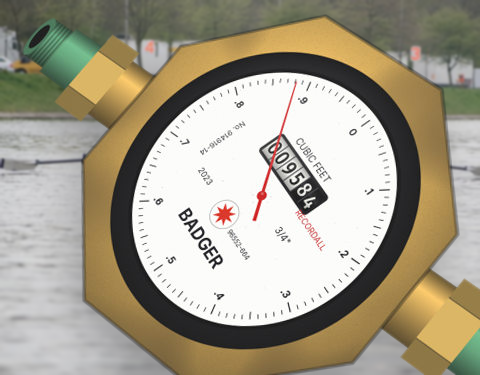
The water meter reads 9583.88 ft³
